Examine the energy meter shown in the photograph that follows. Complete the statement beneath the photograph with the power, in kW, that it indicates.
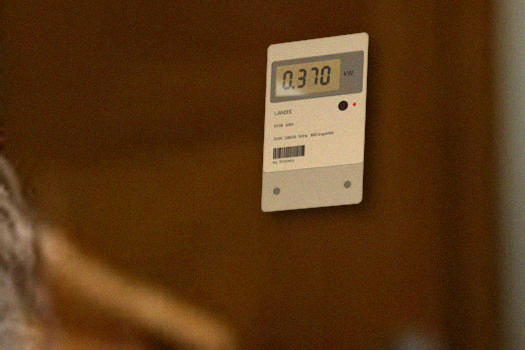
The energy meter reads 0.370 kW
